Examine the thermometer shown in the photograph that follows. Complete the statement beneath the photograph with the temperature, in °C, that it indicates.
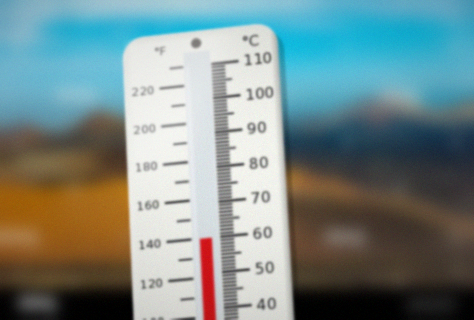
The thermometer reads 60 °C
